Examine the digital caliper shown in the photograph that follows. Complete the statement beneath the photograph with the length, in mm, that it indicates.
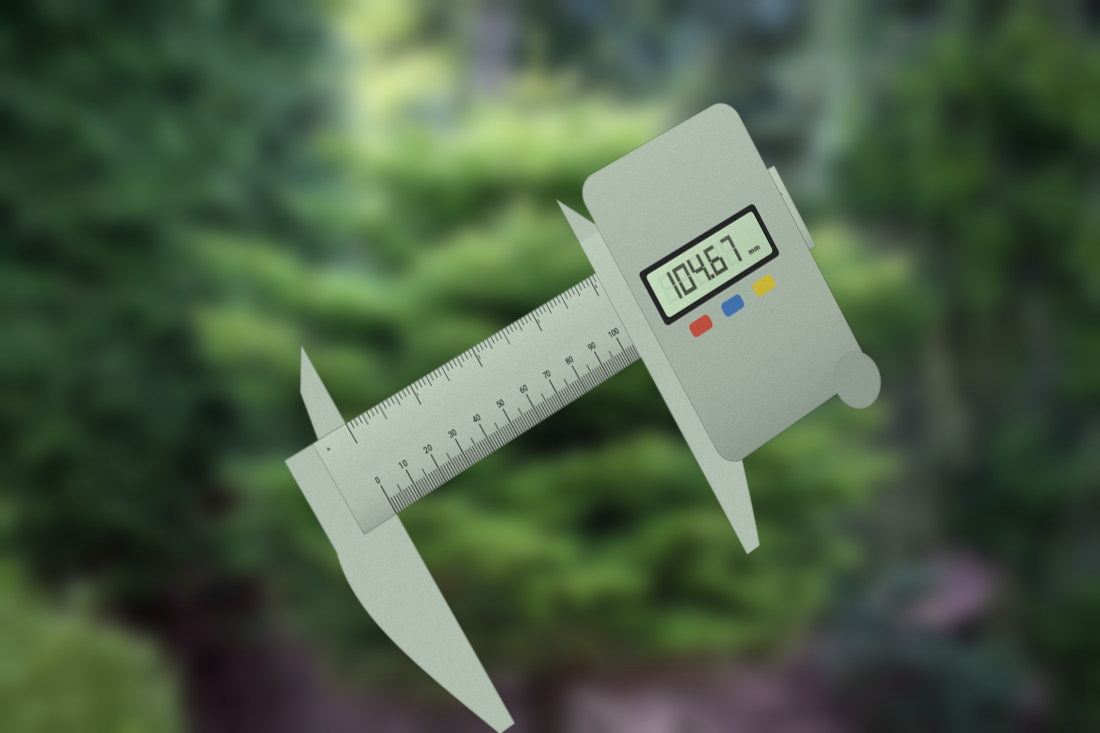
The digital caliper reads 104.67 mm
